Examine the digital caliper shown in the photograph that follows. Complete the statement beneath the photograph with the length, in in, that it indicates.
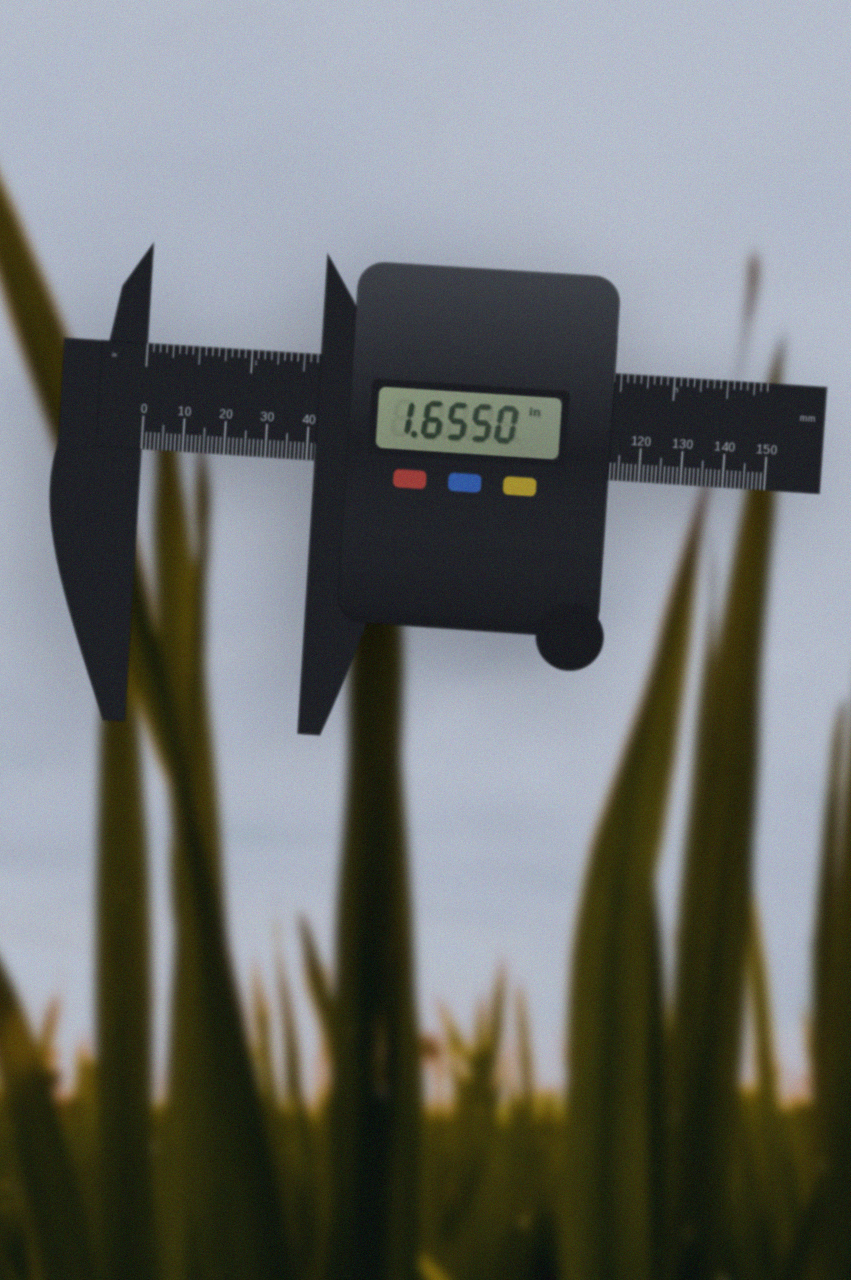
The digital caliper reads 1.6550 in
